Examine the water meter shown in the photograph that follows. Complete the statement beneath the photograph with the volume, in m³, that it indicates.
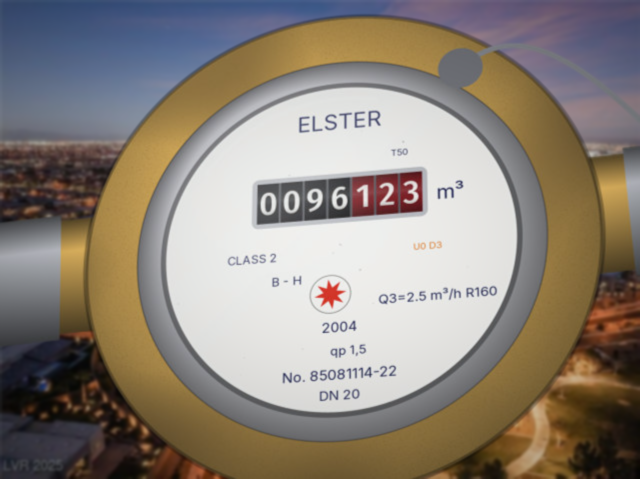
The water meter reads 96.123 m³
